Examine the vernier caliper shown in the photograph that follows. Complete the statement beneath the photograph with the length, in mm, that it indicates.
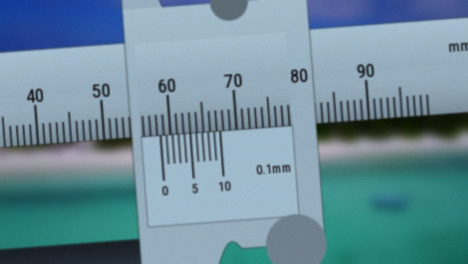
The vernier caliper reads 58.5 mm
